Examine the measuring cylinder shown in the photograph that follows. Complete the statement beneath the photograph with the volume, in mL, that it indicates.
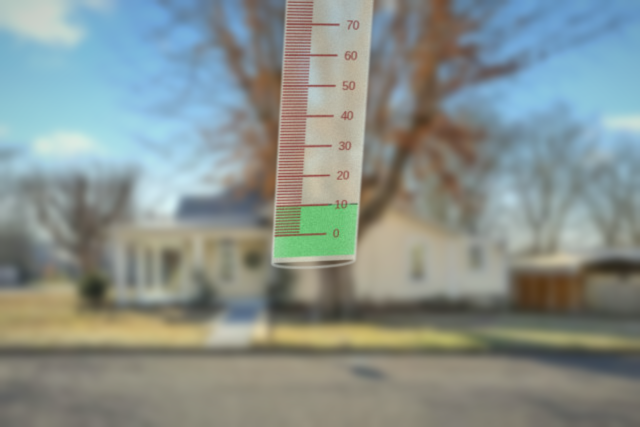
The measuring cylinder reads 10 mL
